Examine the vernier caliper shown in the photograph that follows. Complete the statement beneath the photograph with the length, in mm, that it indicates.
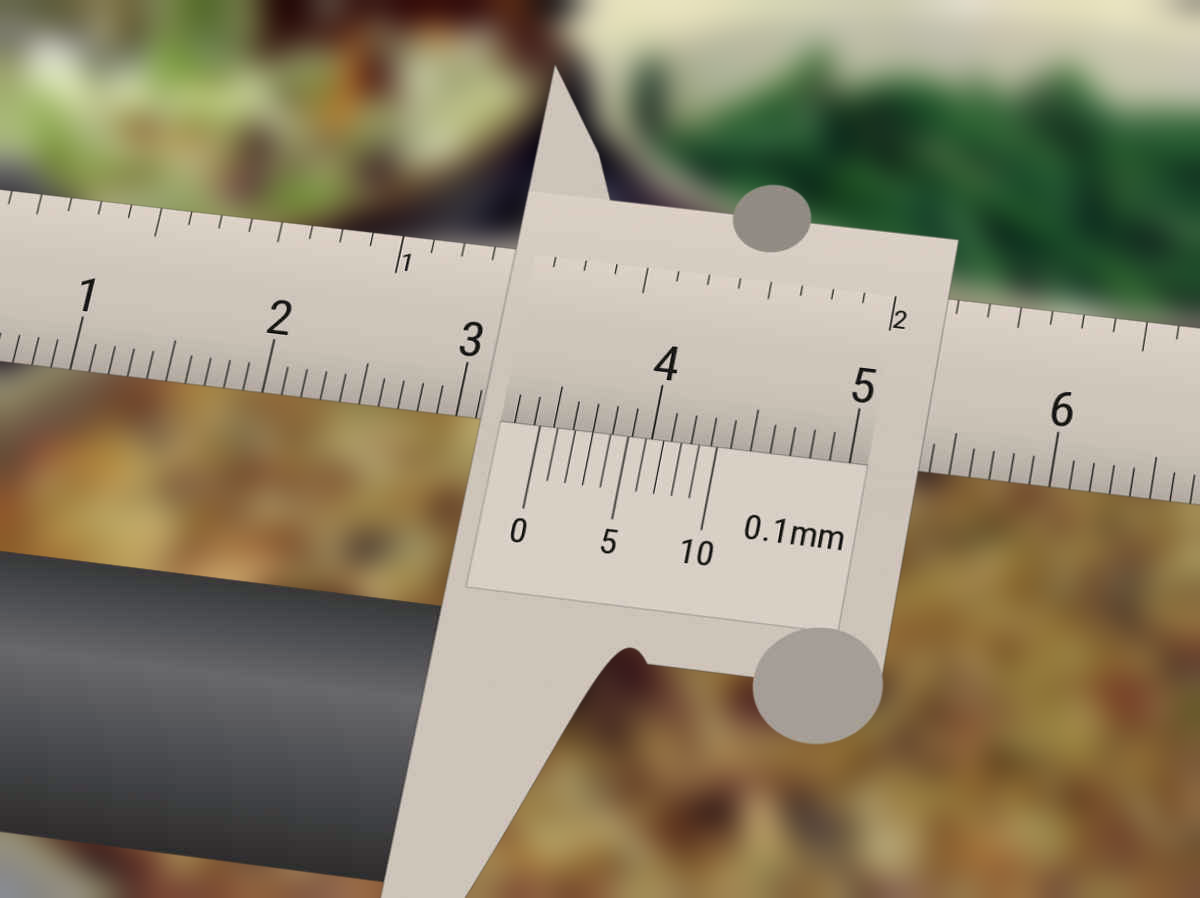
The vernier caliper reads 34.3 mm
